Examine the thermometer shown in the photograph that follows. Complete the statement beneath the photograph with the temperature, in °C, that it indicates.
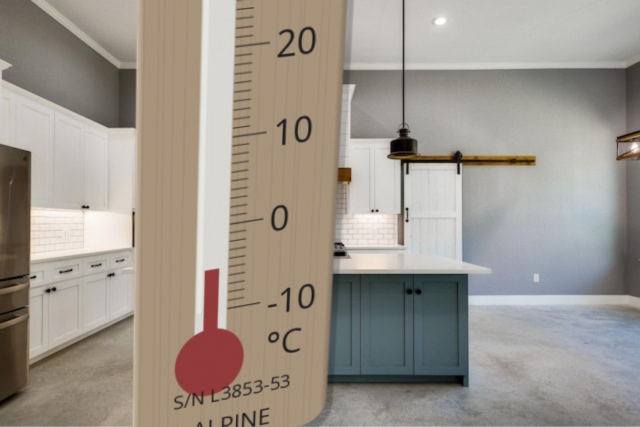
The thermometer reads -5 °C
